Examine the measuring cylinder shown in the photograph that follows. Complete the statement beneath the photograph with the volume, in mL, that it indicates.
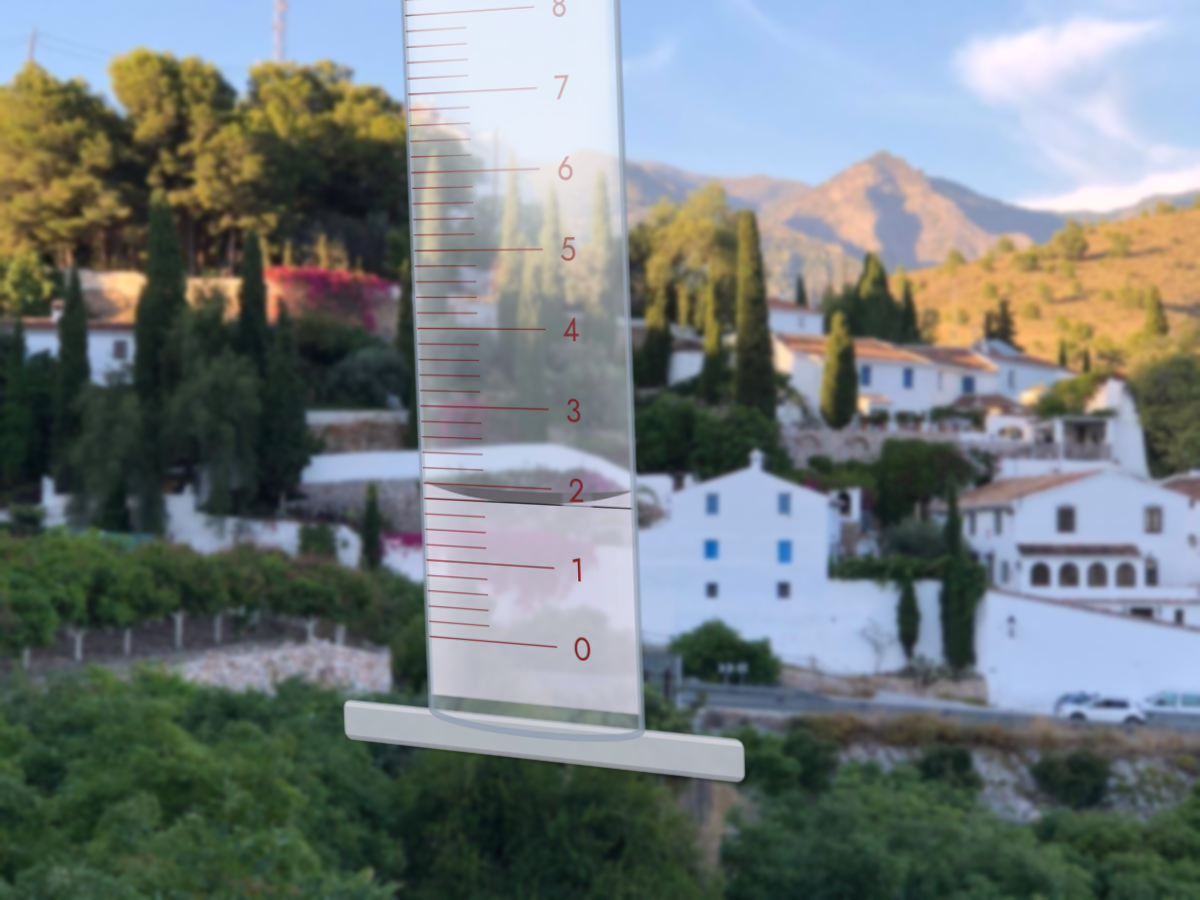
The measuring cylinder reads 1.8 mL
